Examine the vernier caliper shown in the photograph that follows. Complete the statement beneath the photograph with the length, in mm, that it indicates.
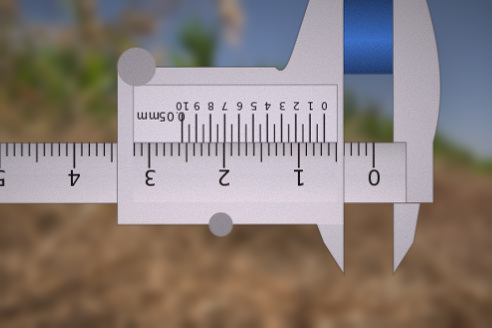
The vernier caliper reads 6.6 mm
